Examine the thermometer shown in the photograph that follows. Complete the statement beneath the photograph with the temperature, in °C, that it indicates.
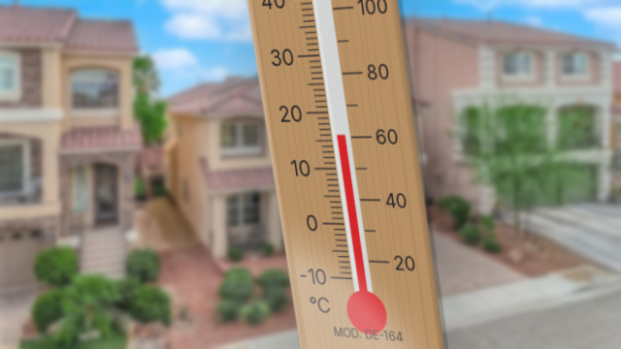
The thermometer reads 16 °C
